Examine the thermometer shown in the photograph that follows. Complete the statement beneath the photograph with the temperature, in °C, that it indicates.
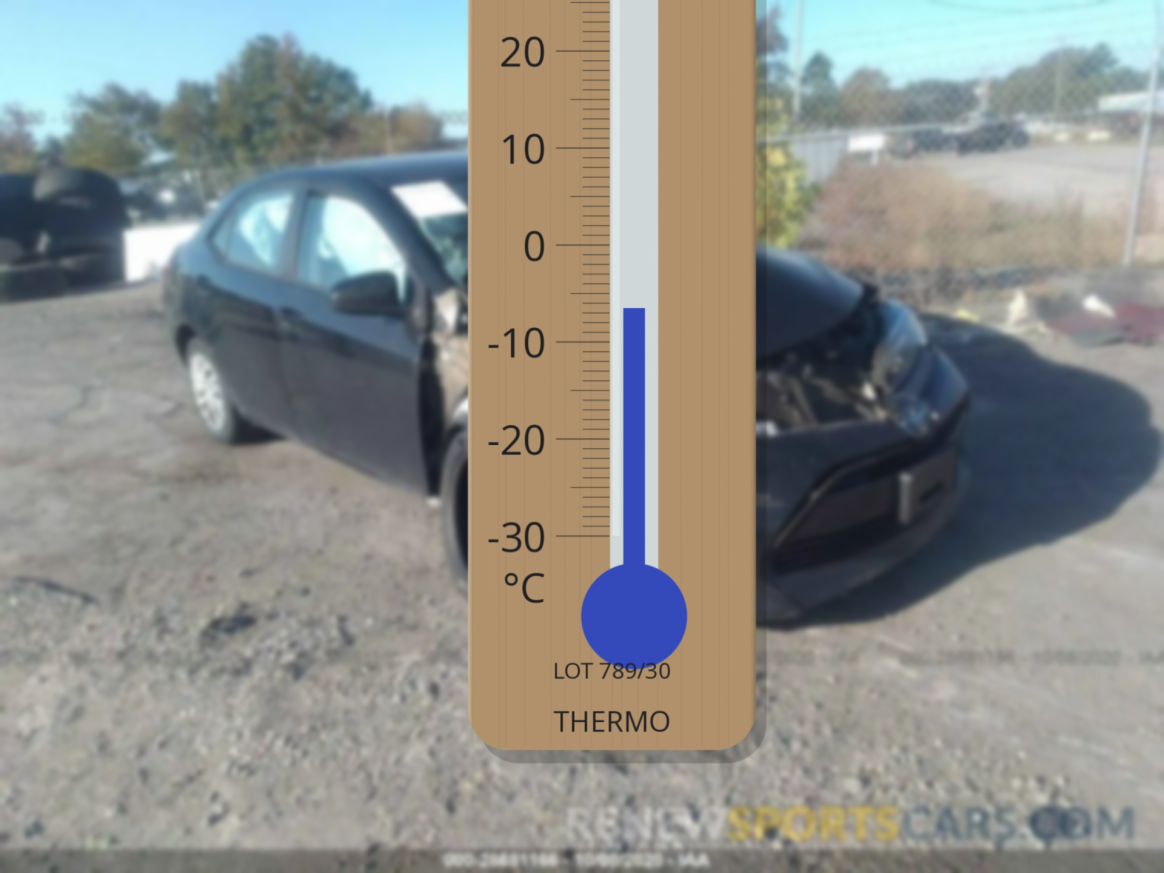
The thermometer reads -6.5 °C
